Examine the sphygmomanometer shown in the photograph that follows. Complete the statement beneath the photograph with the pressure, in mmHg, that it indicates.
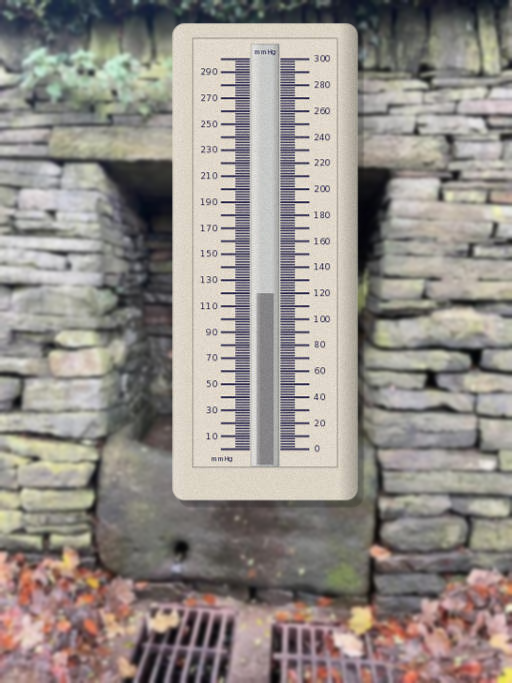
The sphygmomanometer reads 120 mmHg
